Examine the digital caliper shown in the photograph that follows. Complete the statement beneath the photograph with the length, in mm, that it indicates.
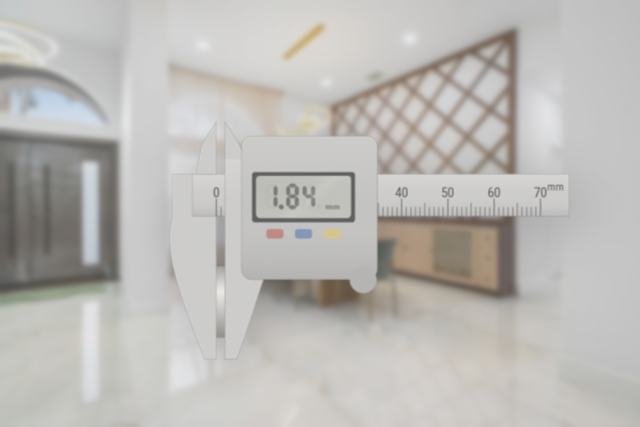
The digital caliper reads 1.84 mm
